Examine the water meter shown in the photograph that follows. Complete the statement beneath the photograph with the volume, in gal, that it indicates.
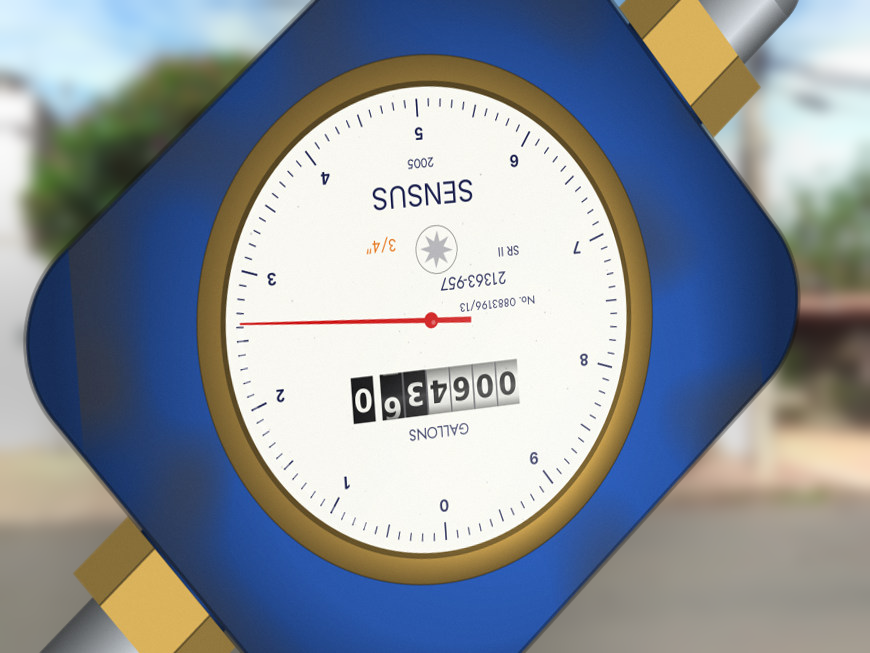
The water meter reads 64362.6 gal
